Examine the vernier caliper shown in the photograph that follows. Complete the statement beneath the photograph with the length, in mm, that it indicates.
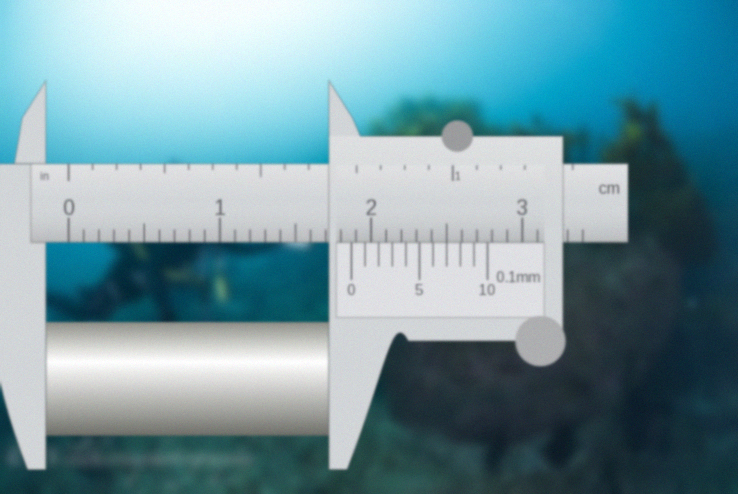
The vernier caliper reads 18.7 mm
